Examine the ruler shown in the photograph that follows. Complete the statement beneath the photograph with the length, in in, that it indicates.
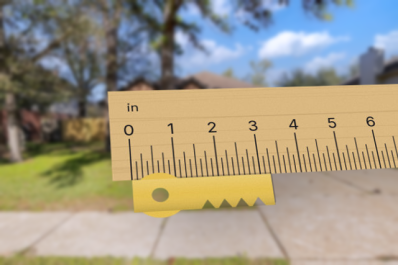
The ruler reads 3.25 in
